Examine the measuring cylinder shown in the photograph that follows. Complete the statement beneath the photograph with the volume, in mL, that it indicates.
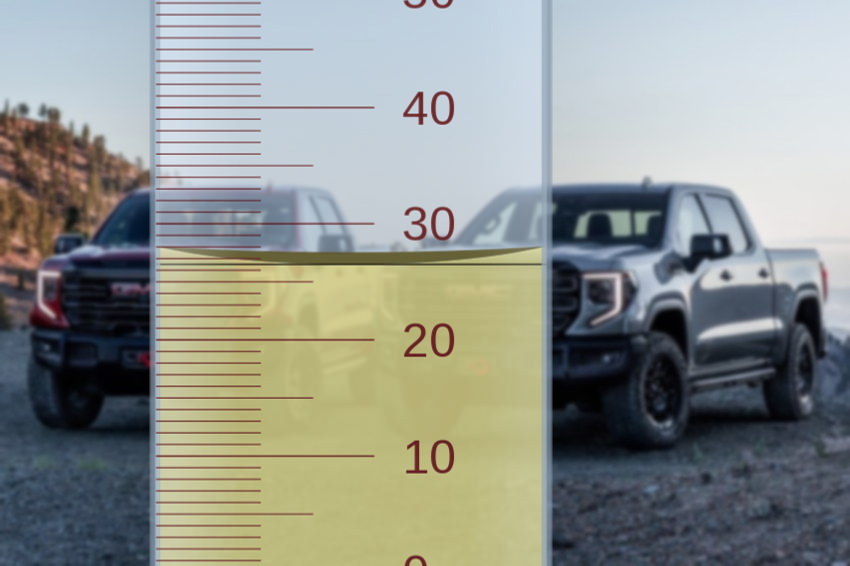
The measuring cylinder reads 26.5 mL
